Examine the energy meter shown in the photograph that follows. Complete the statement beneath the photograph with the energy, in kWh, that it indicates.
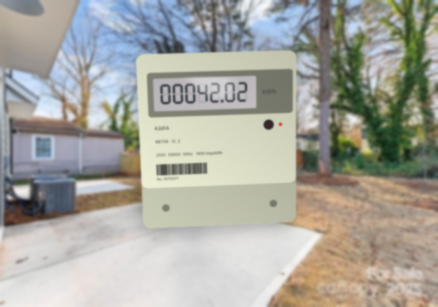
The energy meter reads 42.02 kWh
